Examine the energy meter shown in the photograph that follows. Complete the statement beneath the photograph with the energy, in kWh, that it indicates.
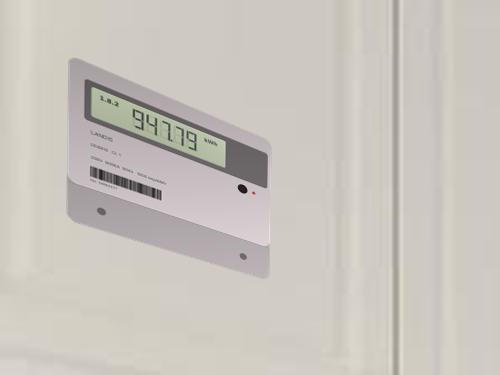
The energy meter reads 947.79 kWh
